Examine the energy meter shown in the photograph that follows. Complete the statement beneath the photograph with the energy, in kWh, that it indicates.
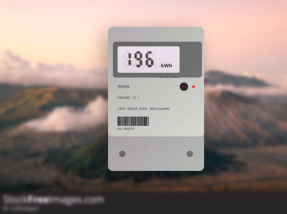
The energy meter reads 196 kWh
